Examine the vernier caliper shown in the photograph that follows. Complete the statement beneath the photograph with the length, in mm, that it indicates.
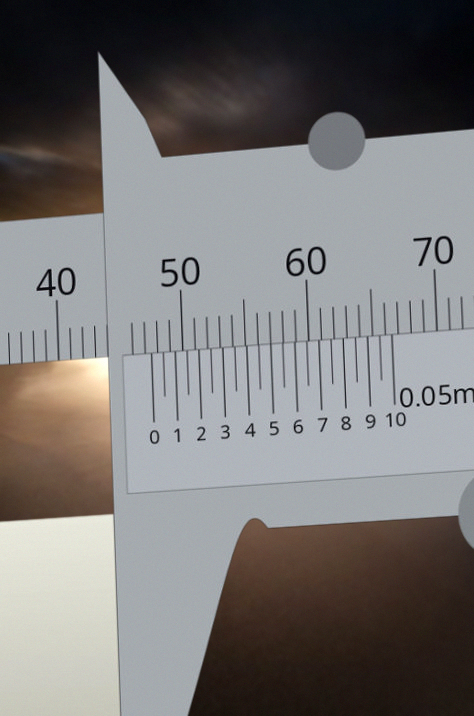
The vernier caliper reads 47.5 mm
